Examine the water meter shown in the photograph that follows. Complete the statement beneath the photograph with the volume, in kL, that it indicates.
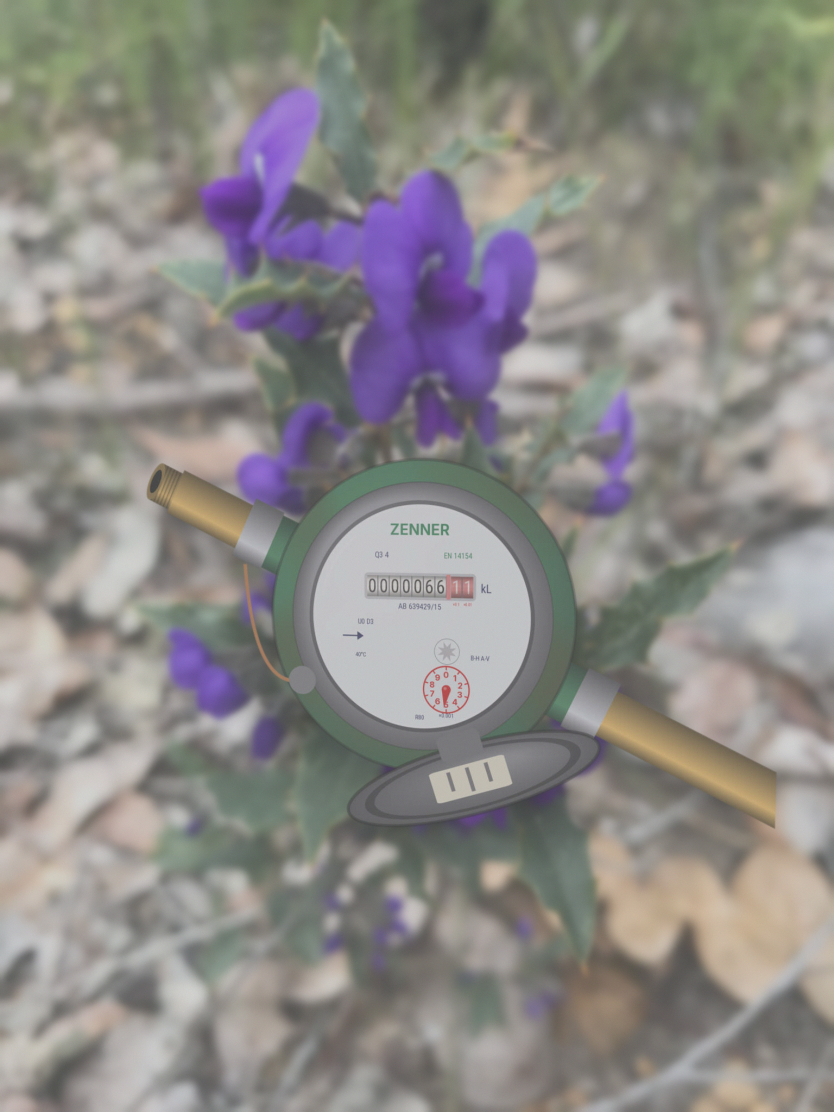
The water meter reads 66.115 kL
